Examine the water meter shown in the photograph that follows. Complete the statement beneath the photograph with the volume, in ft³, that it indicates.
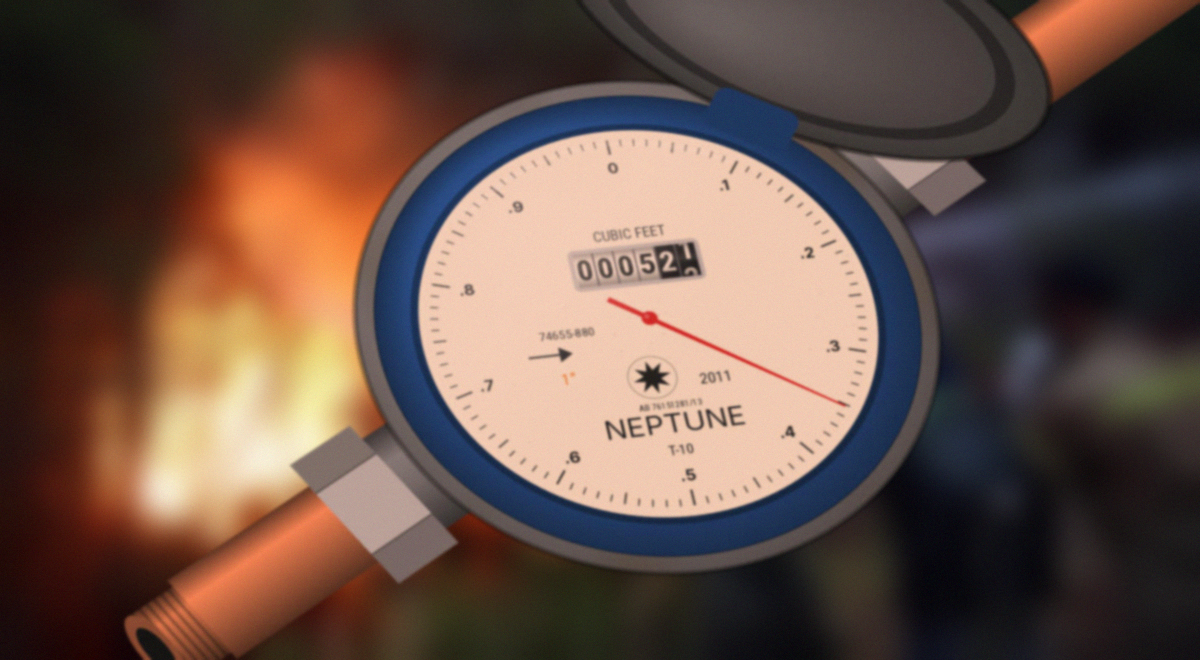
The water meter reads 521.35 ft³
